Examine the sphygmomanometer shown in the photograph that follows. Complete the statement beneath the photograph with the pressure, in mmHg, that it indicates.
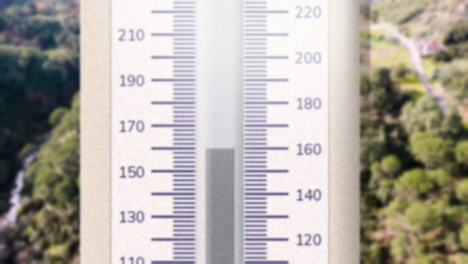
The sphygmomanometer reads 160 mmHg
